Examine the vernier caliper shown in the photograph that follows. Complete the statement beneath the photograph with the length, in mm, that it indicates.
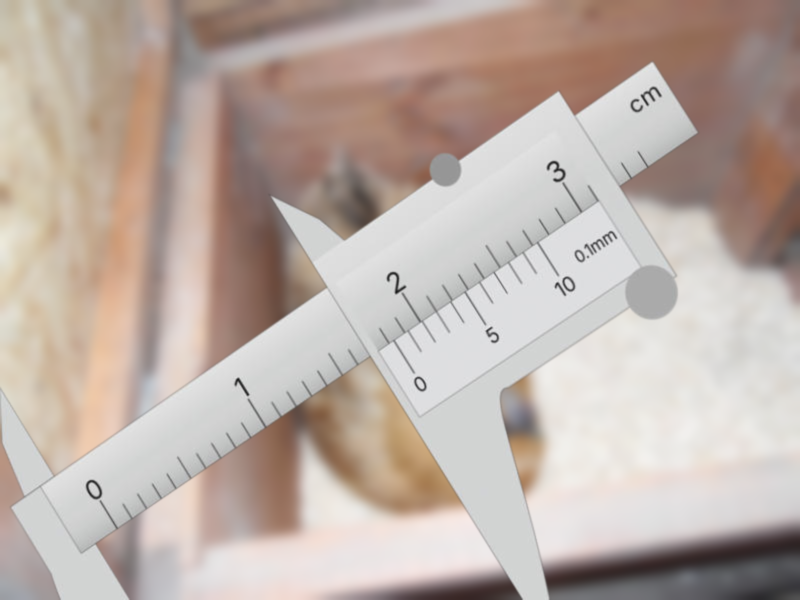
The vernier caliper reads 18.3 mm
